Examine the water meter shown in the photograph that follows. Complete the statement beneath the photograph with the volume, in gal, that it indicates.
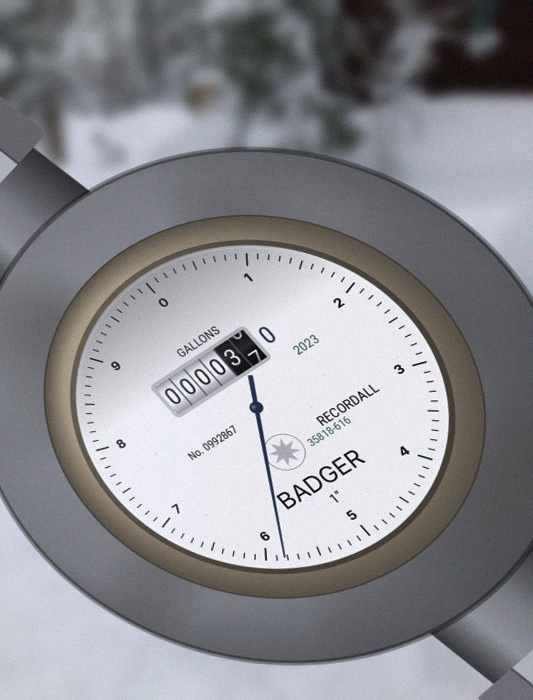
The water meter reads 365.8 gal
